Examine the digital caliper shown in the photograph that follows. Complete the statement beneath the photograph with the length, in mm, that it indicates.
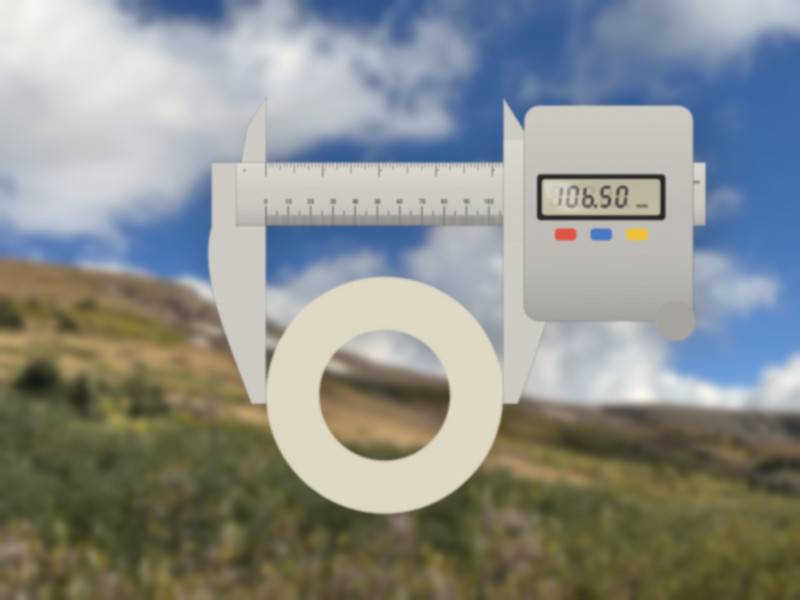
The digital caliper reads 106.50 mm
